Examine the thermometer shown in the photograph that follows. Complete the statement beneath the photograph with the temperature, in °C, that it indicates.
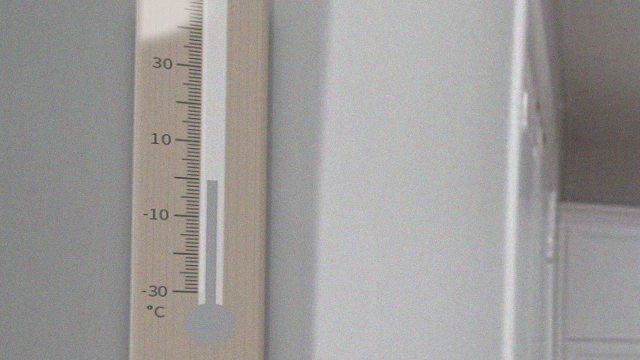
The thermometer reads 0 °C
